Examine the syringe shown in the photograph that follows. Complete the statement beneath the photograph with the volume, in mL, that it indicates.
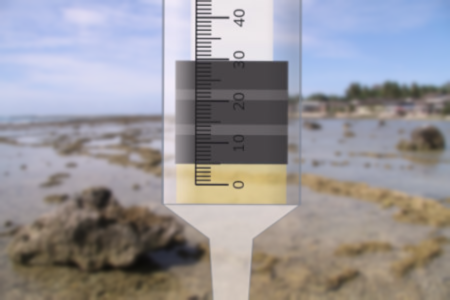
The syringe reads 5 mL
